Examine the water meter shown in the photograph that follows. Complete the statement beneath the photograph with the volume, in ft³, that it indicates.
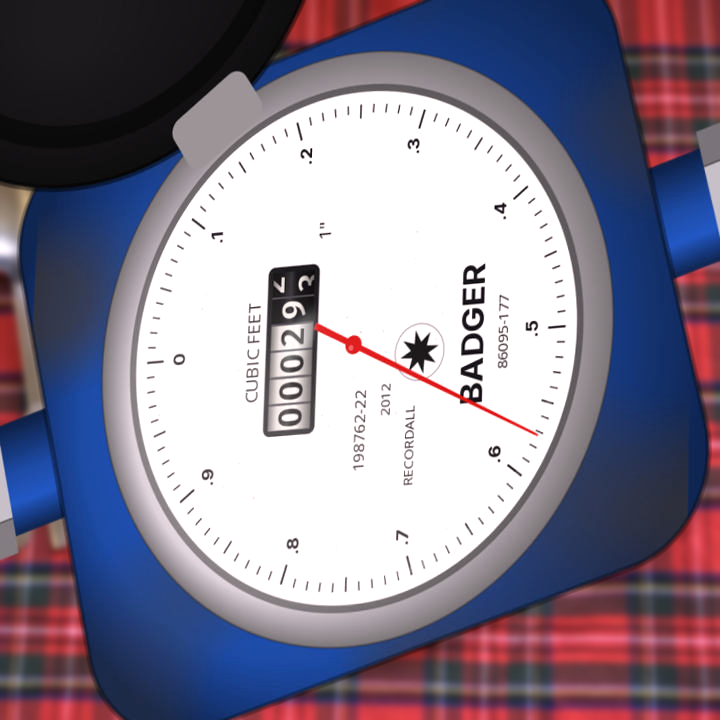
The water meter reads 292.57 ft³
